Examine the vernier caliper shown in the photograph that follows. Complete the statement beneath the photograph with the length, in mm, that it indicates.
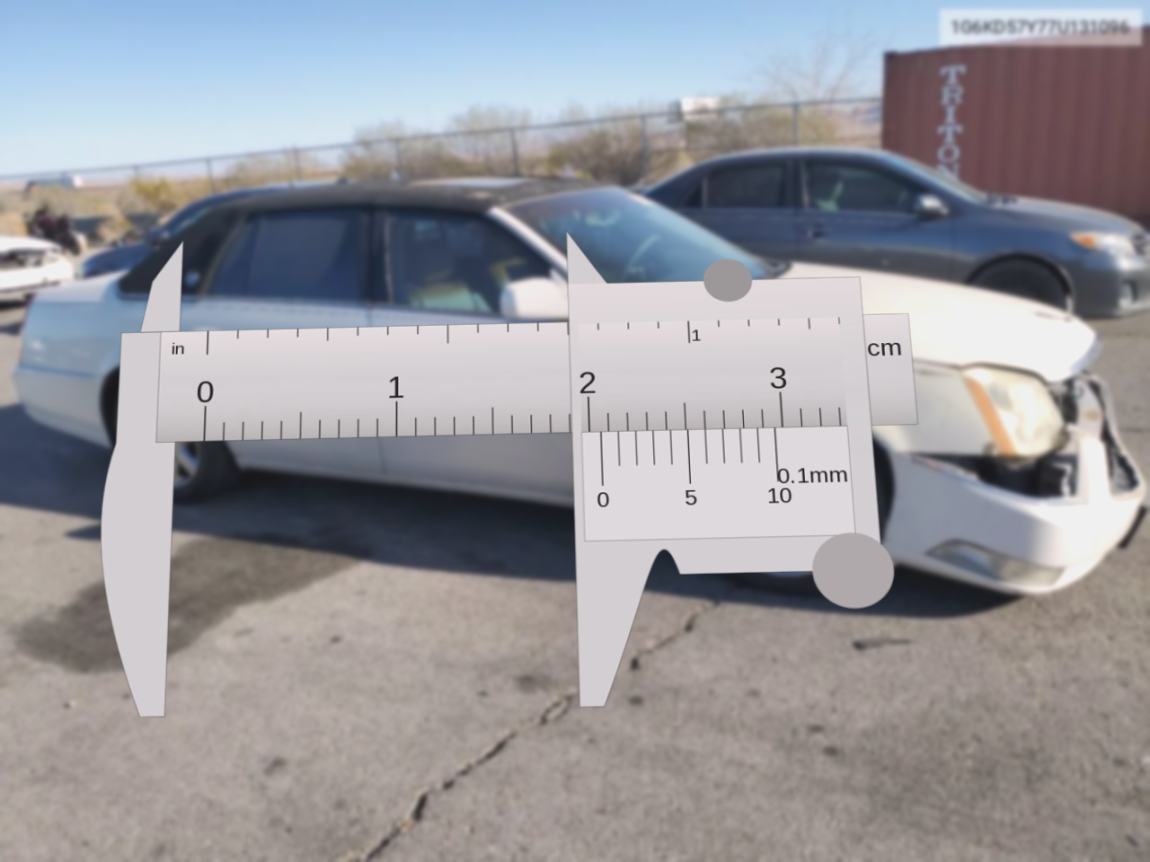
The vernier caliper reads 20.6 mm
